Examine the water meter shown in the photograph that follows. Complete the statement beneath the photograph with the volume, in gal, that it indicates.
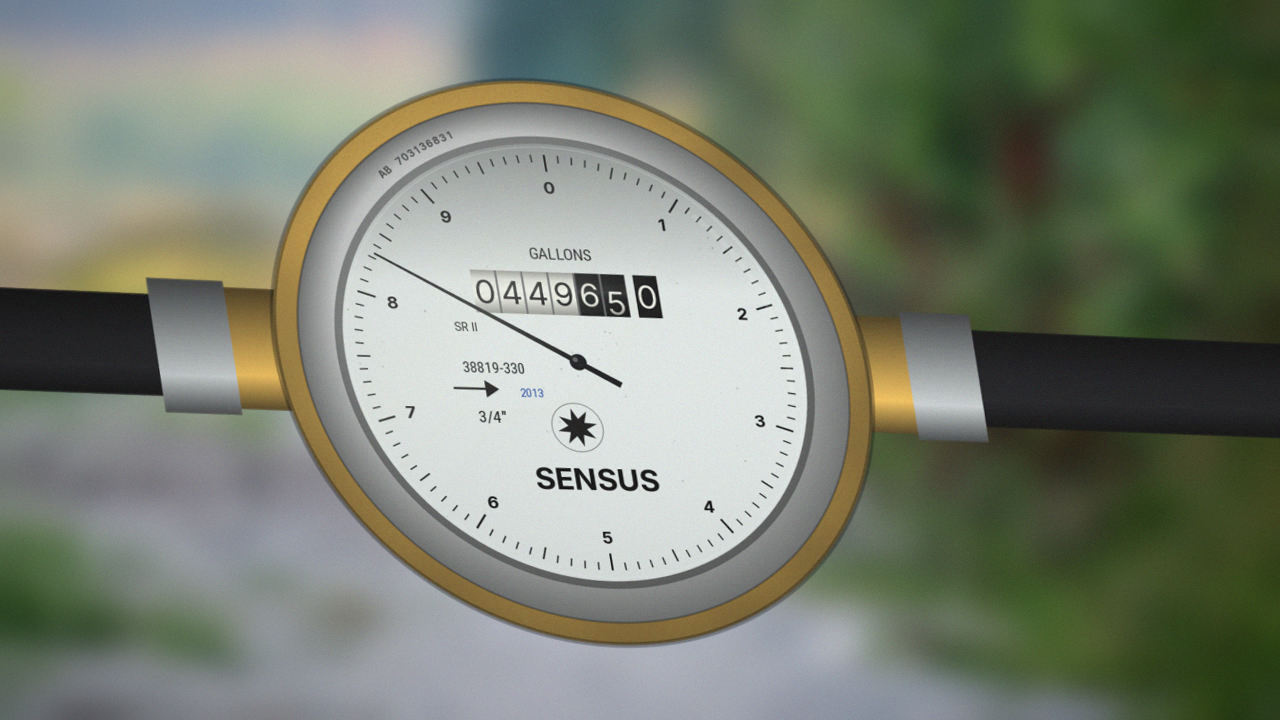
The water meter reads 449648.3 gal
